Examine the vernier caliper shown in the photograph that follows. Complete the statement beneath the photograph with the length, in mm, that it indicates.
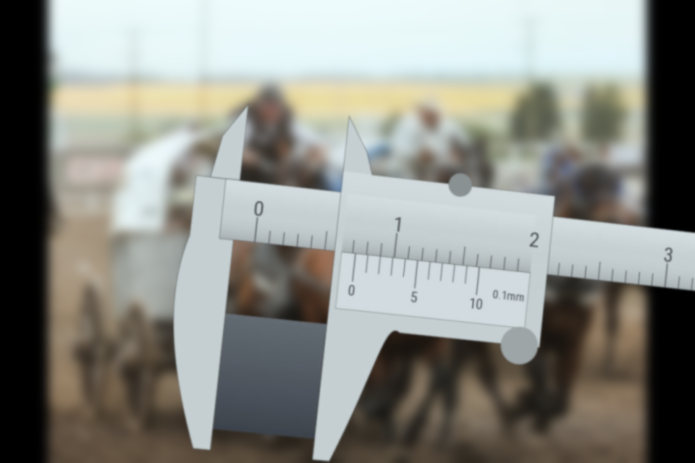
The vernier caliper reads 7.2 mm
